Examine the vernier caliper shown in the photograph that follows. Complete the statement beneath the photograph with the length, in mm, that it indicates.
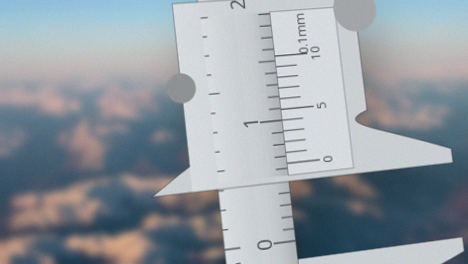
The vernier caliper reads 6.4 mm
